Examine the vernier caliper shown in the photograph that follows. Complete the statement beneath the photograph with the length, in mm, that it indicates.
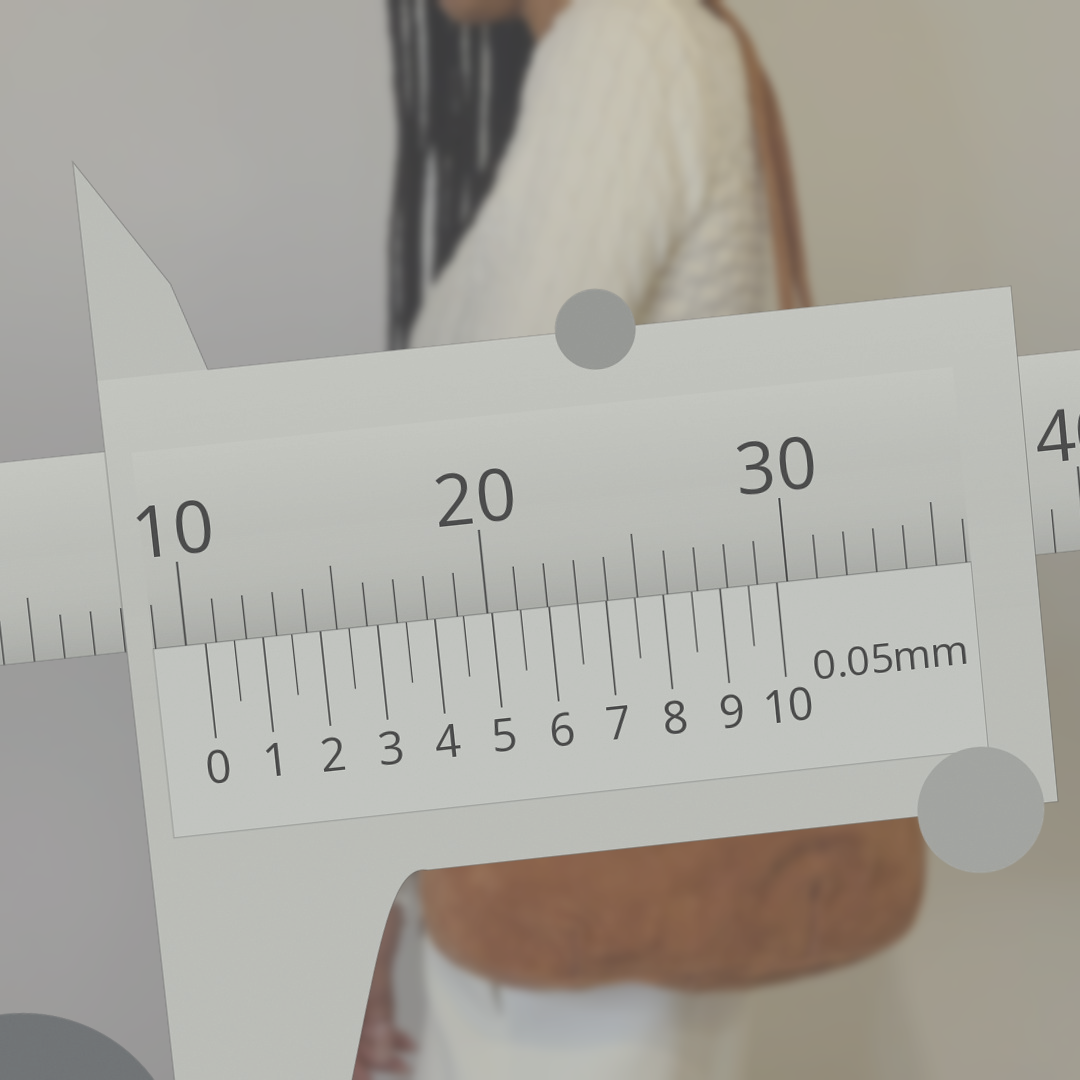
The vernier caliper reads 10.65 mm
